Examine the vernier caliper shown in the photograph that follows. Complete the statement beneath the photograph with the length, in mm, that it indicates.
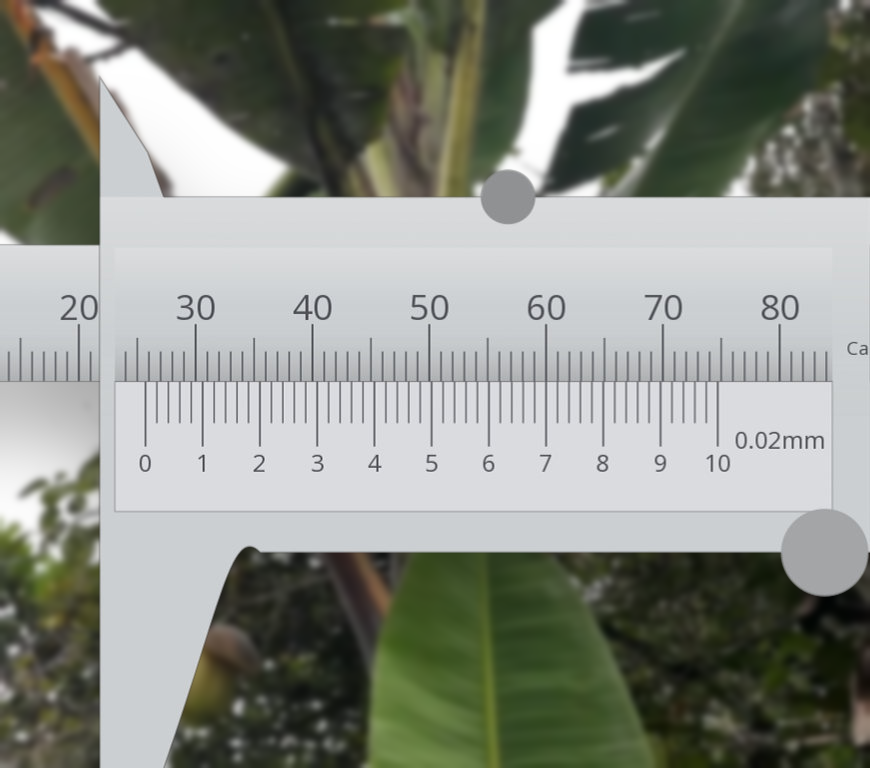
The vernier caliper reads 25.7 mm
